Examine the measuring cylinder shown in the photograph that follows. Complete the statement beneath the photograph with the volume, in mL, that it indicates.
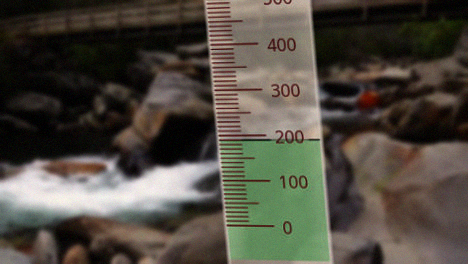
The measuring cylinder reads 190 mL
